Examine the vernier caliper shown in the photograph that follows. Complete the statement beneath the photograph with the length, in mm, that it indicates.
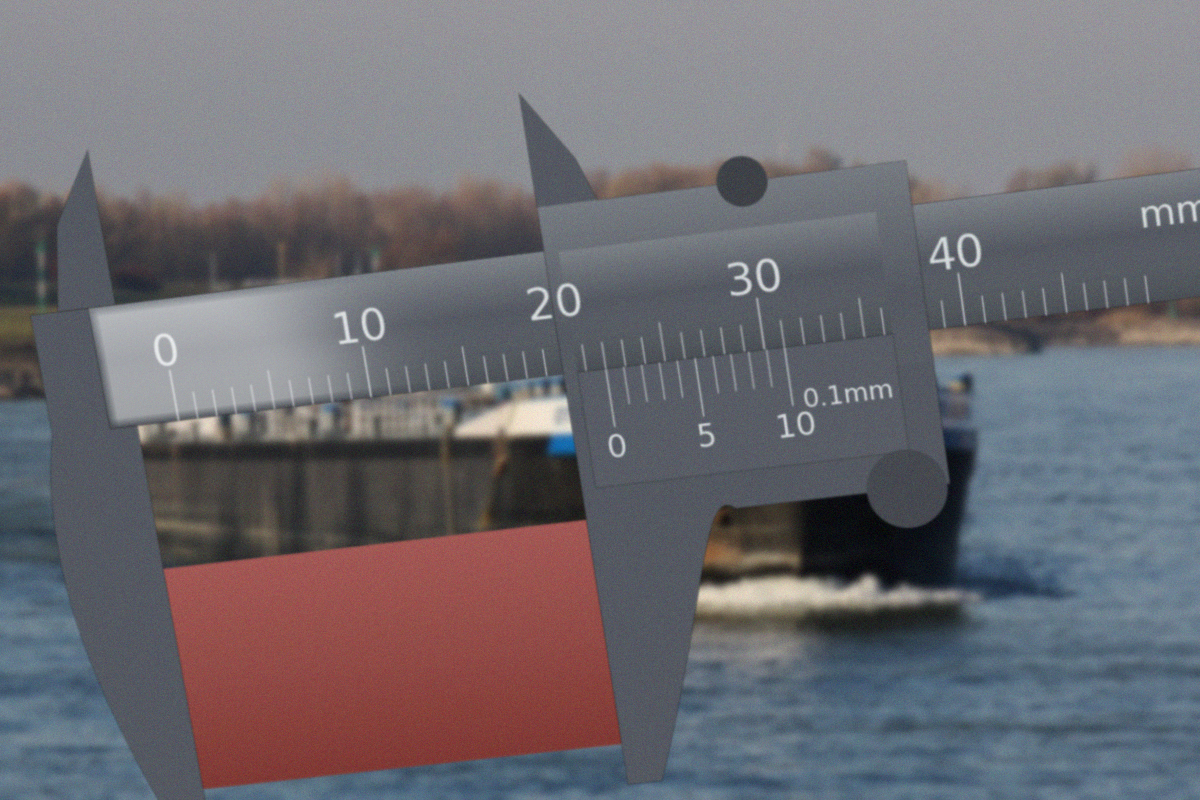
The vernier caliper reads 22.0 mm
